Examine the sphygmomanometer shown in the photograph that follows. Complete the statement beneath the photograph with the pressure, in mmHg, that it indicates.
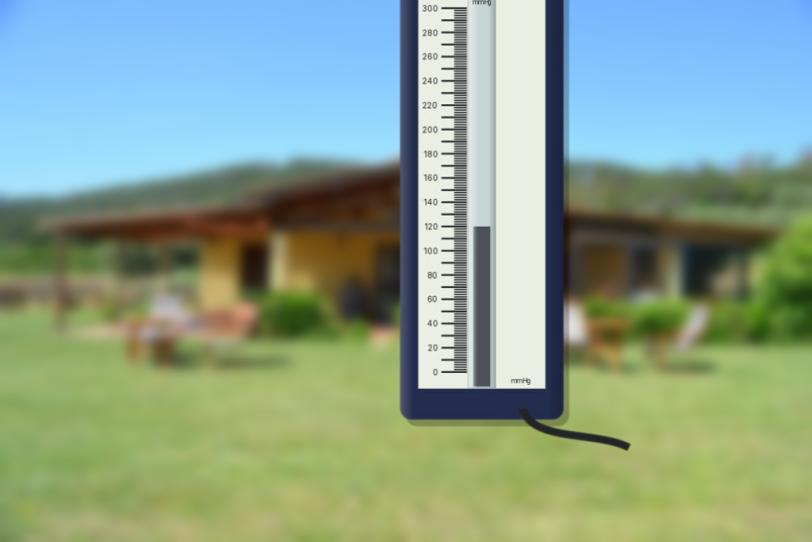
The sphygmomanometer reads 120 mmHg
